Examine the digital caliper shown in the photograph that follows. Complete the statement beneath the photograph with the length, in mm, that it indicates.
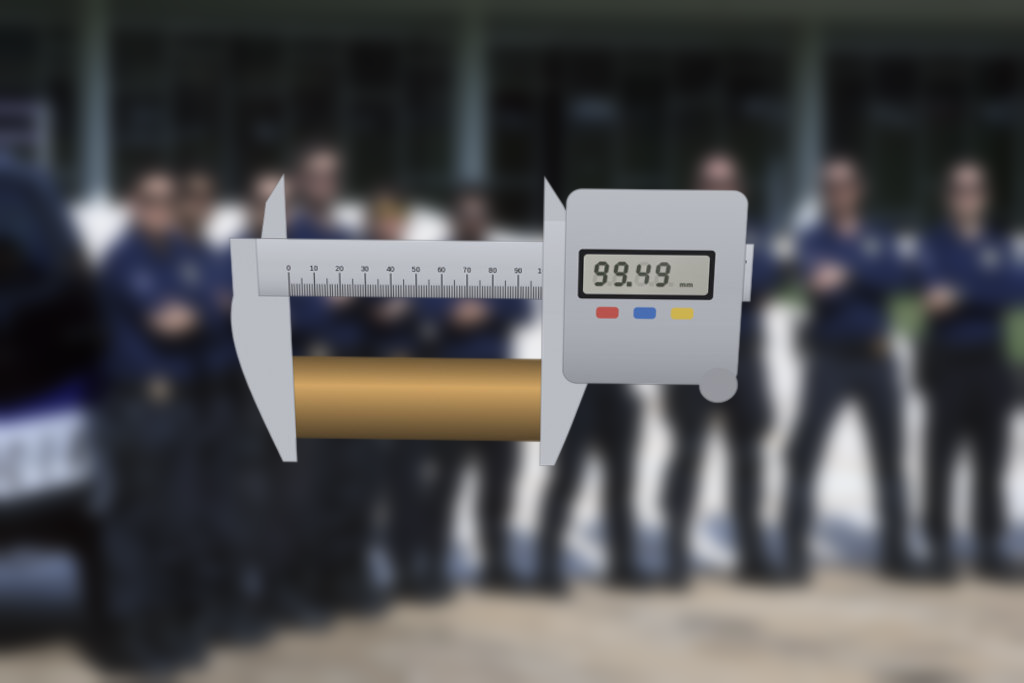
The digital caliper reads 99.49 mm
